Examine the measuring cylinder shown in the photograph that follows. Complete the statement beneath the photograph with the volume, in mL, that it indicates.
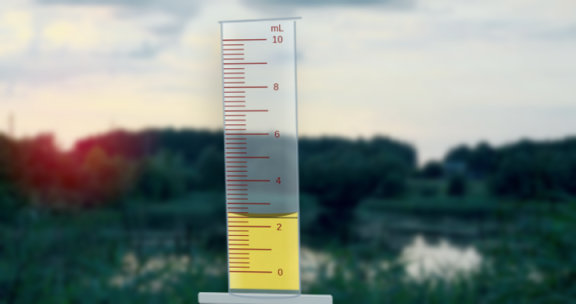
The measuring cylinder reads 2.4 mL
